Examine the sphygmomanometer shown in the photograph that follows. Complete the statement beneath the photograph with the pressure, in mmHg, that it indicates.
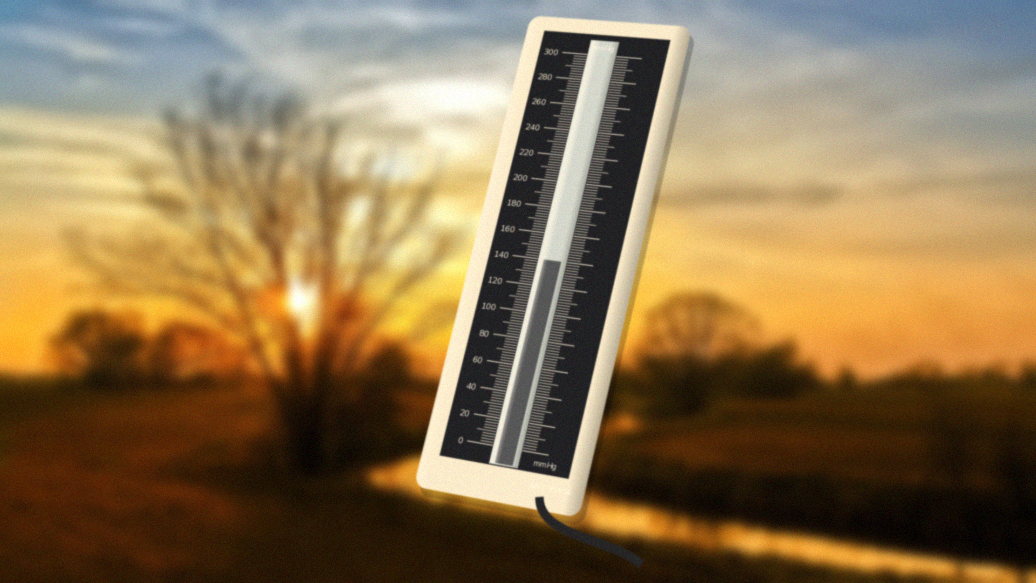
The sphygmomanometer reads 140 mmHg
